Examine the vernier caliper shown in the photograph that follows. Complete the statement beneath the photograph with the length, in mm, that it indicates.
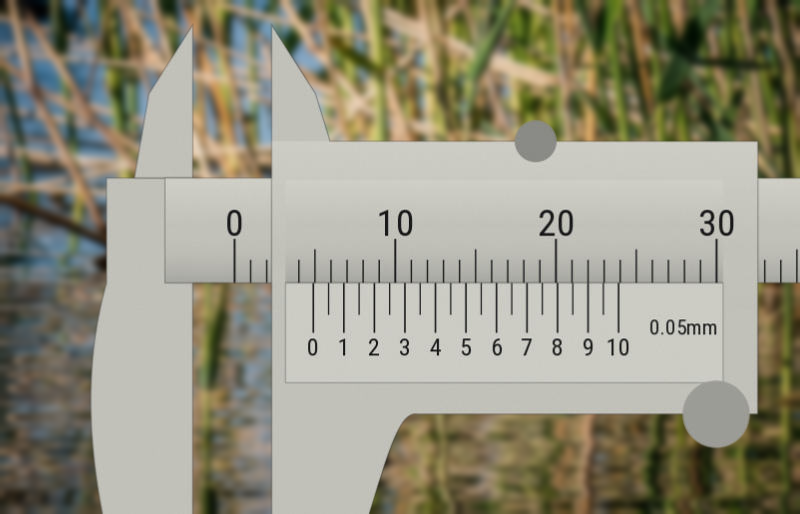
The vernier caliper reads 4.9 mm
